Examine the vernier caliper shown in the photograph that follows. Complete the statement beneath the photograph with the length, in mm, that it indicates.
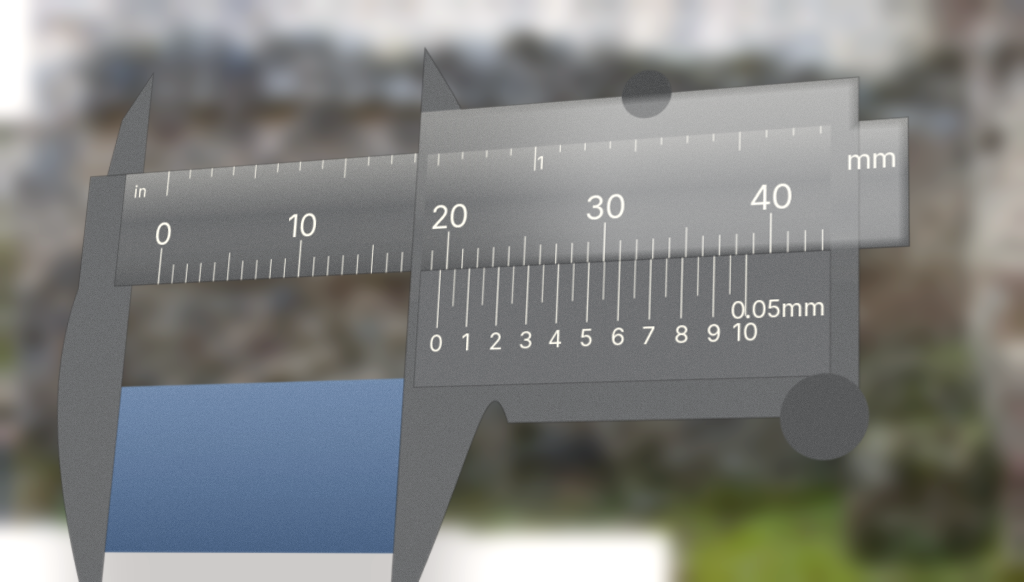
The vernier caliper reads 19.6 mm
